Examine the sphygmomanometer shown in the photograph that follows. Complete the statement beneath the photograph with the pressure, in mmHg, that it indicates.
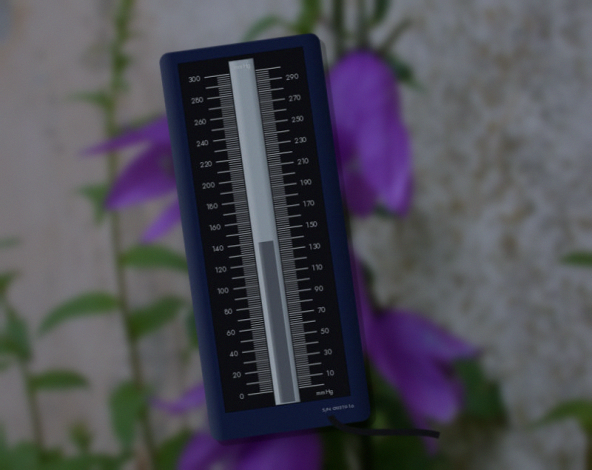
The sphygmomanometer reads 140 mmHg
